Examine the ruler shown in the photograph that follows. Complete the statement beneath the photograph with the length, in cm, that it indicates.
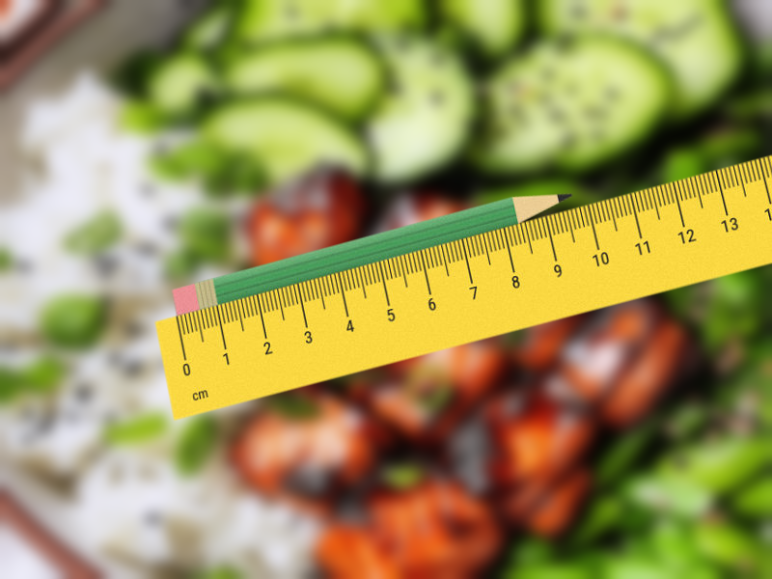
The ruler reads 9.7 cm
